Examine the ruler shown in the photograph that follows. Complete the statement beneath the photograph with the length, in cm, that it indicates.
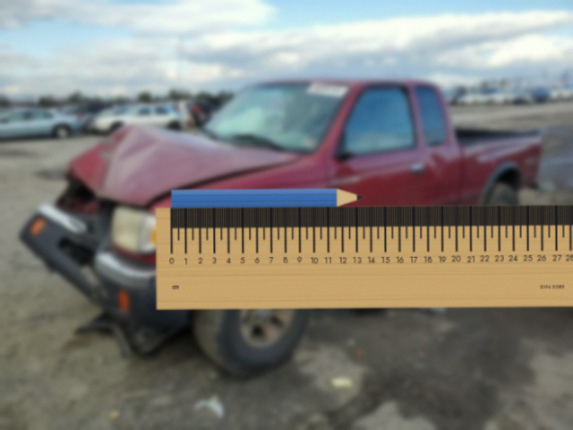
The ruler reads 13.5 cm
